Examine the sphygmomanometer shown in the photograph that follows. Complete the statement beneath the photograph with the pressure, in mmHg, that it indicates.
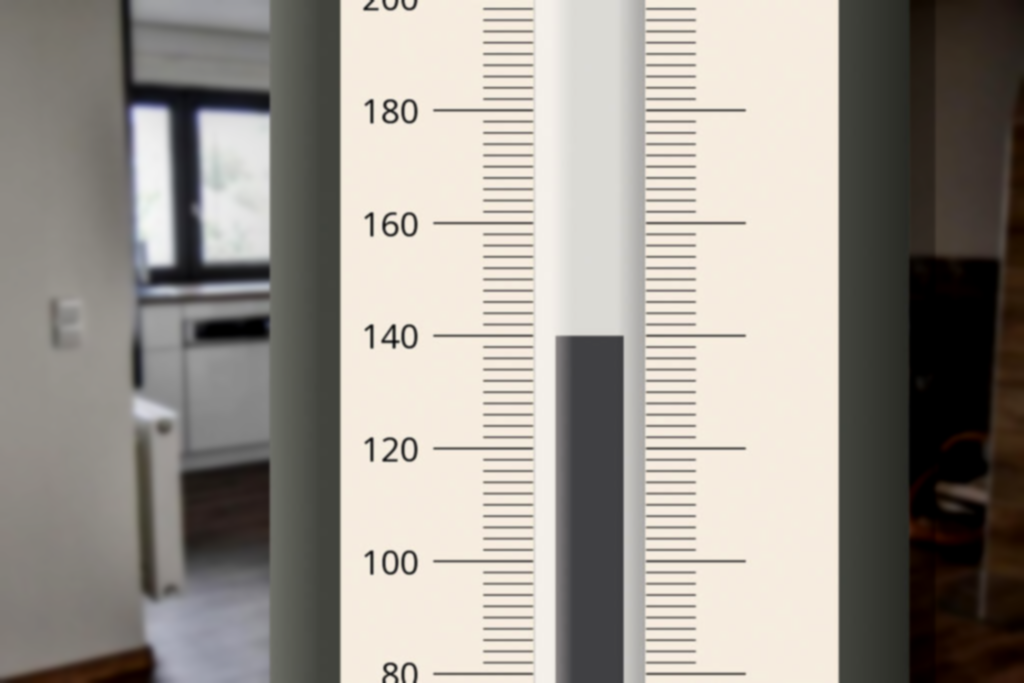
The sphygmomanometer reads 140 mmHg
